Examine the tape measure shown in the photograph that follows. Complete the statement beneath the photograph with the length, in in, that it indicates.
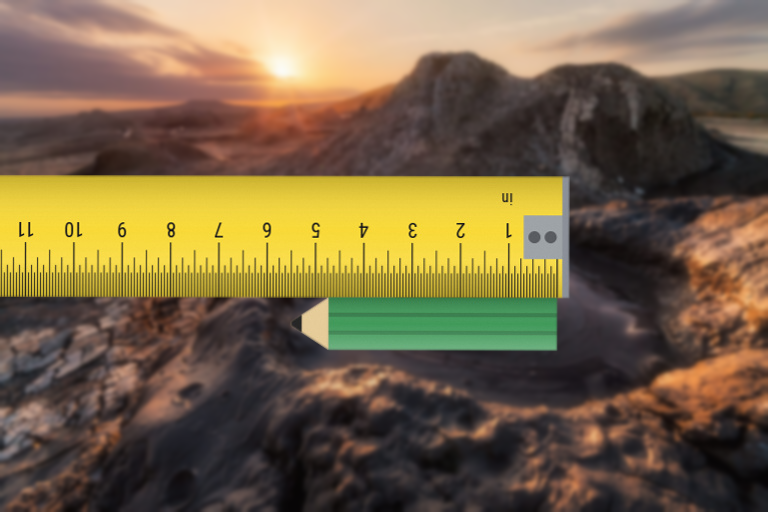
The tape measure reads 5.5 in
